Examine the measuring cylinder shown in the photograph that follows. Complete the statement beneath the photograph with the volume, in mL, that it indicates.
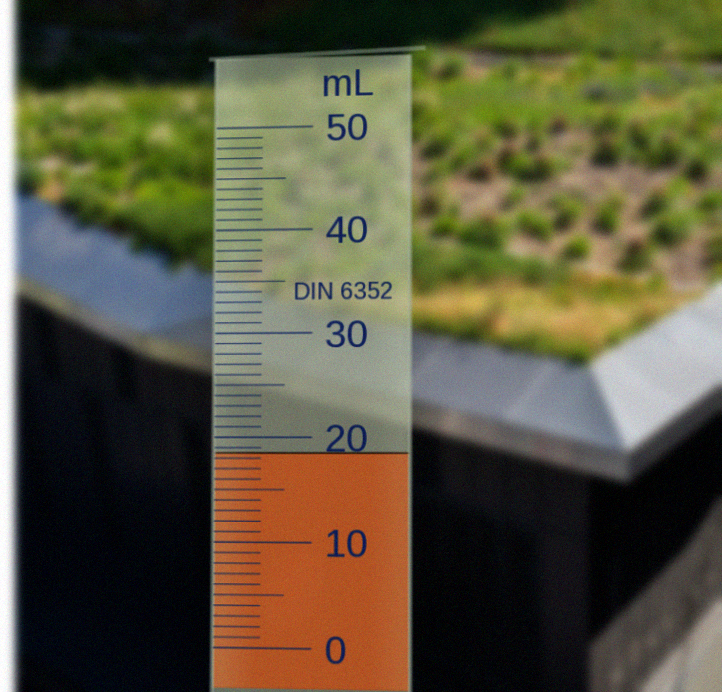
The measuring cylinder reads 18.5 mL
